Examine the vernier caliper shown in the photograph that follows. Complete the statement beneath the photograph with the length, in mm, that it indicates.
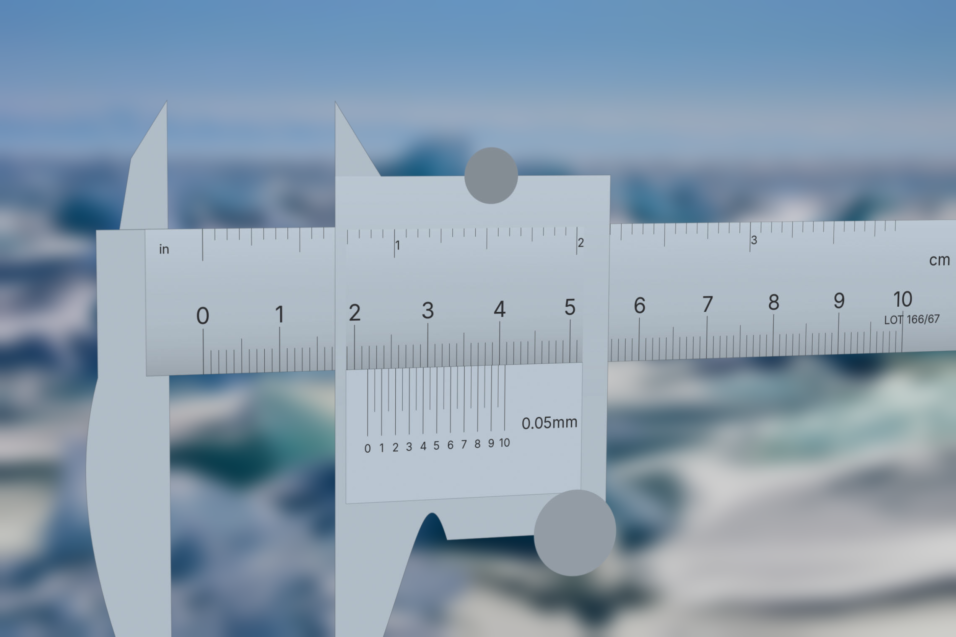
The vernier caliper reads 21.8 mm
